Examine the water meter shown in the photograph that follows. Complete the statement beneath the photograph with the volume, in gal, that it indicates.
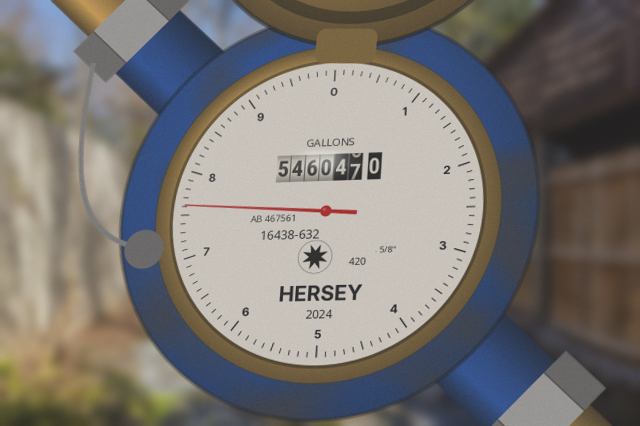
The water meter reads 5460467.6 gal
